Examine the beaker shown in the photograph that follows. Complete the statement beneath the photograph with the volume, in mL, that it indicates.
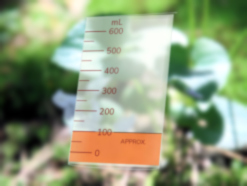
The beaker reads 100 mL
